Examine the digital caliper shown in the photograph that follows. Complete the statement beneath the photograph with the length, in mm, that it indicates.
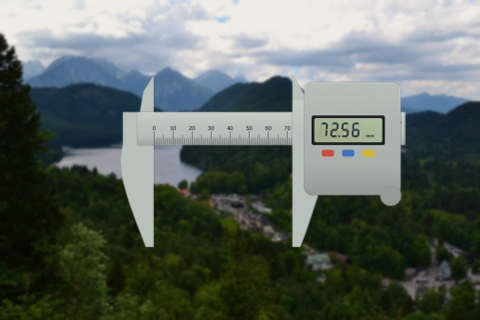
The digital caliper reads 72.56 mm
